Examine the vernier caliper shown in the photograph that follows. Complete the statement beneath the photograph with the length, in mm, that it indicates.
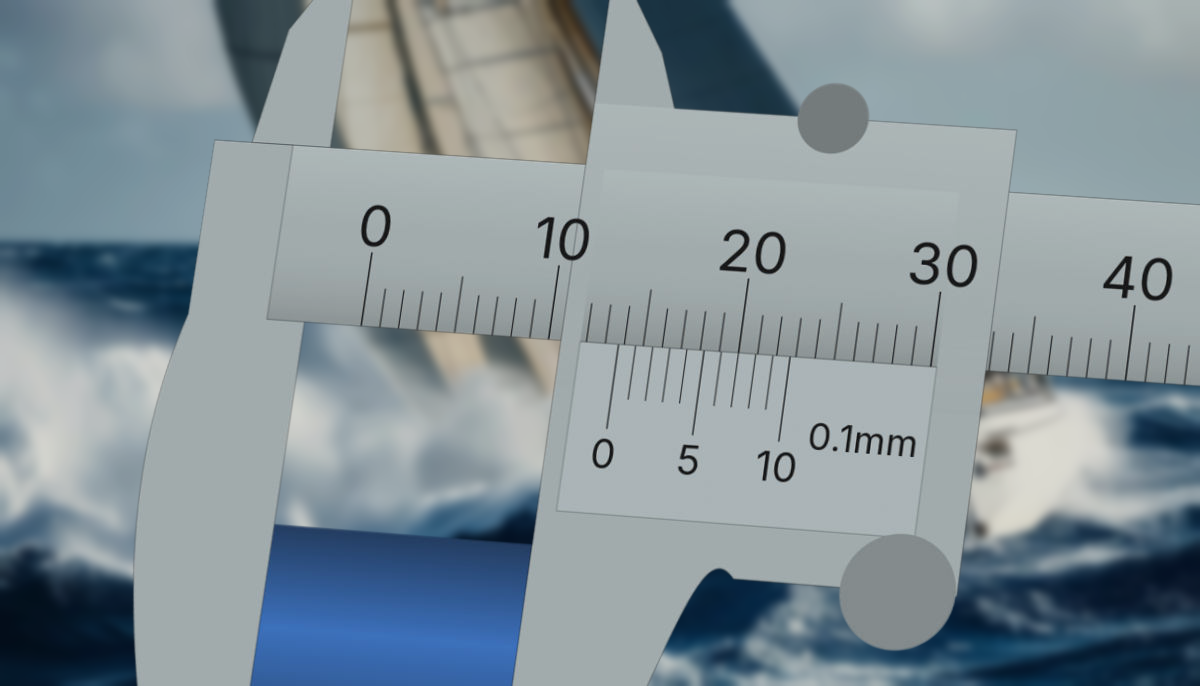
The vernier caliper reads 13.7 mm
